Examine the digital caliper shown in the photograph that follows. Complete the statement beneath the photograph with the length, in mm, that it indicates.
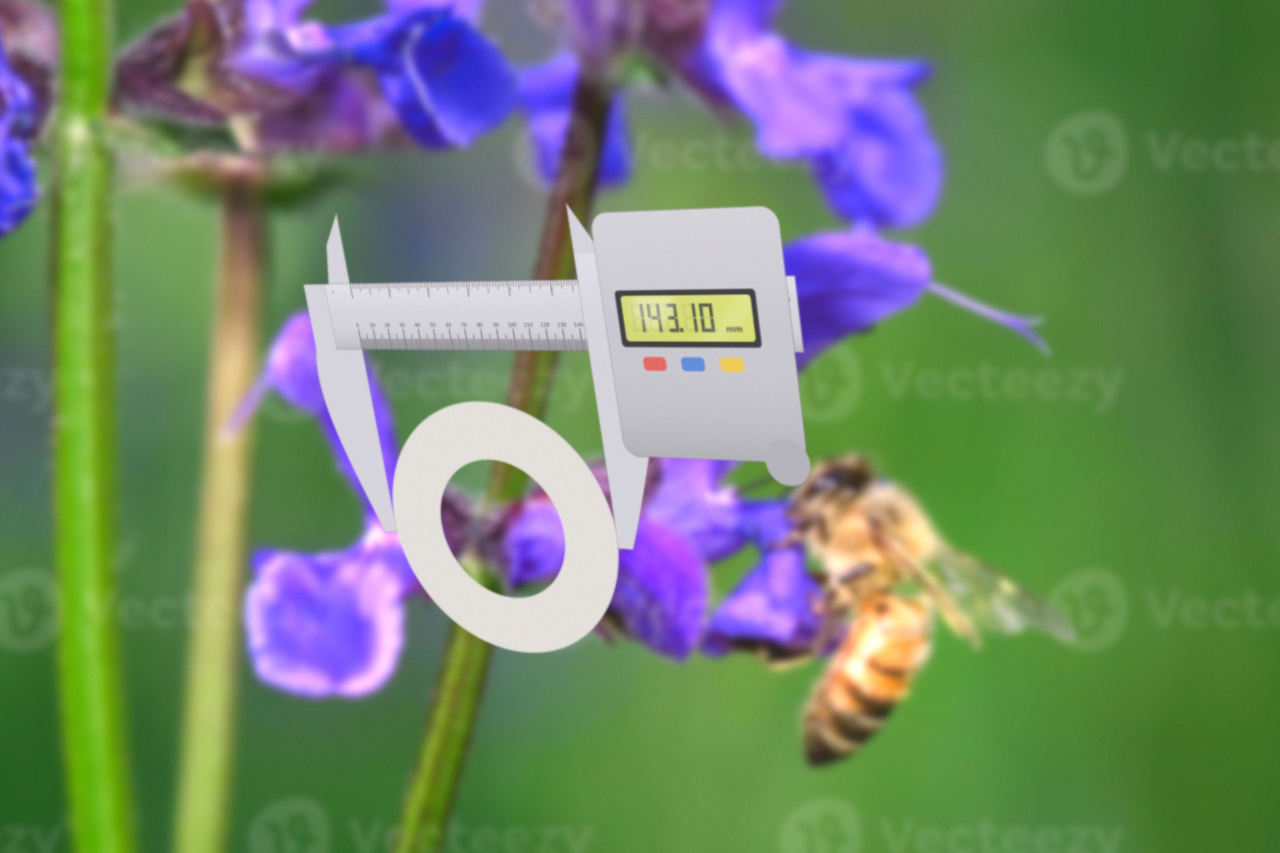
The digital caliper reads 143.10 mm
